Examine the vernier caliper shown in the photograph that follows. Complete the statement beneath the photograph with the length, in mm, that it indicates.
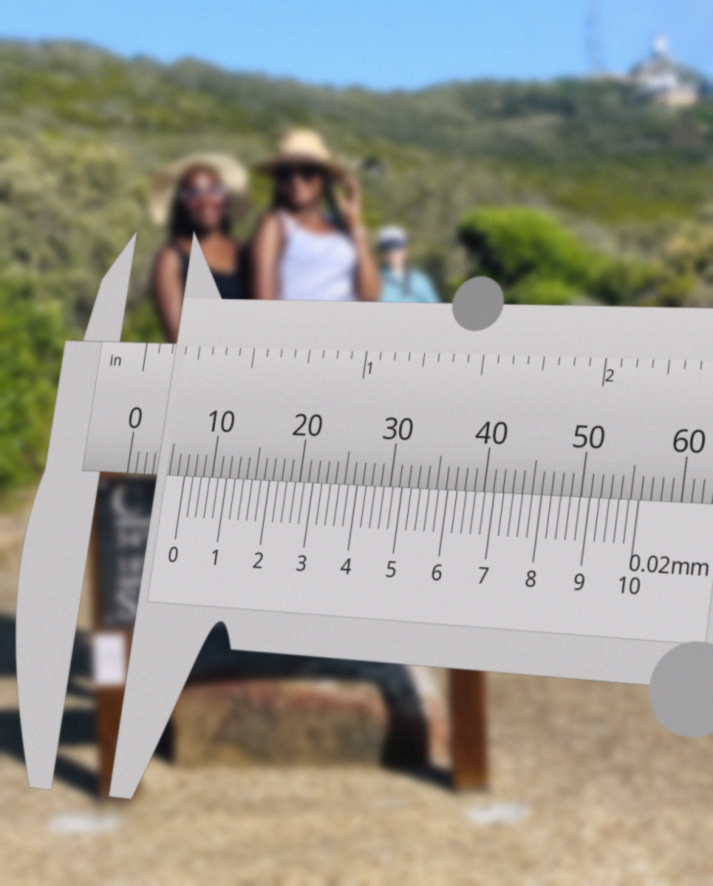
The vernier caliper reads 6.8 mm
